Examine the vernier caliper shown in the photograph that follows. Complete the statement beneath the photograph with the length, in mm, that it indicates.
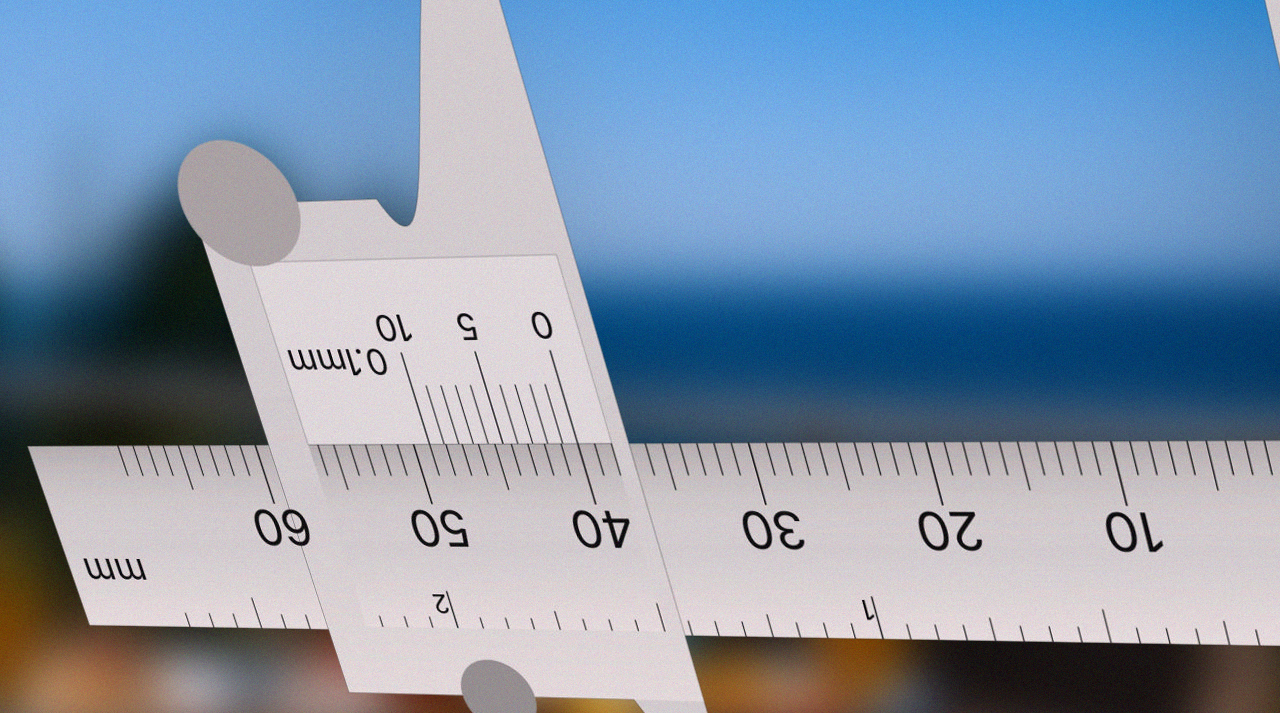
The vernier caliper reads 40.0 mm
